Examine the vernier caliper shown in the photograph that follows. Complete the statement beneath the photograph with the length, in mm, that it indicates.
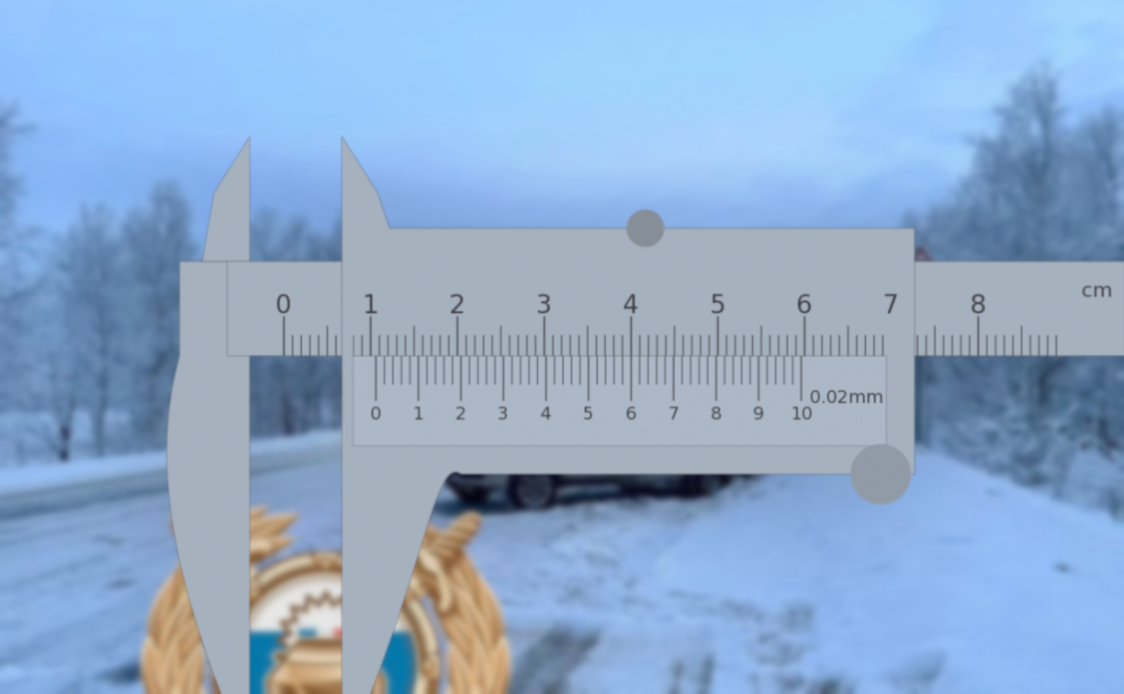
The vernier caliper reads 10.6 mm
